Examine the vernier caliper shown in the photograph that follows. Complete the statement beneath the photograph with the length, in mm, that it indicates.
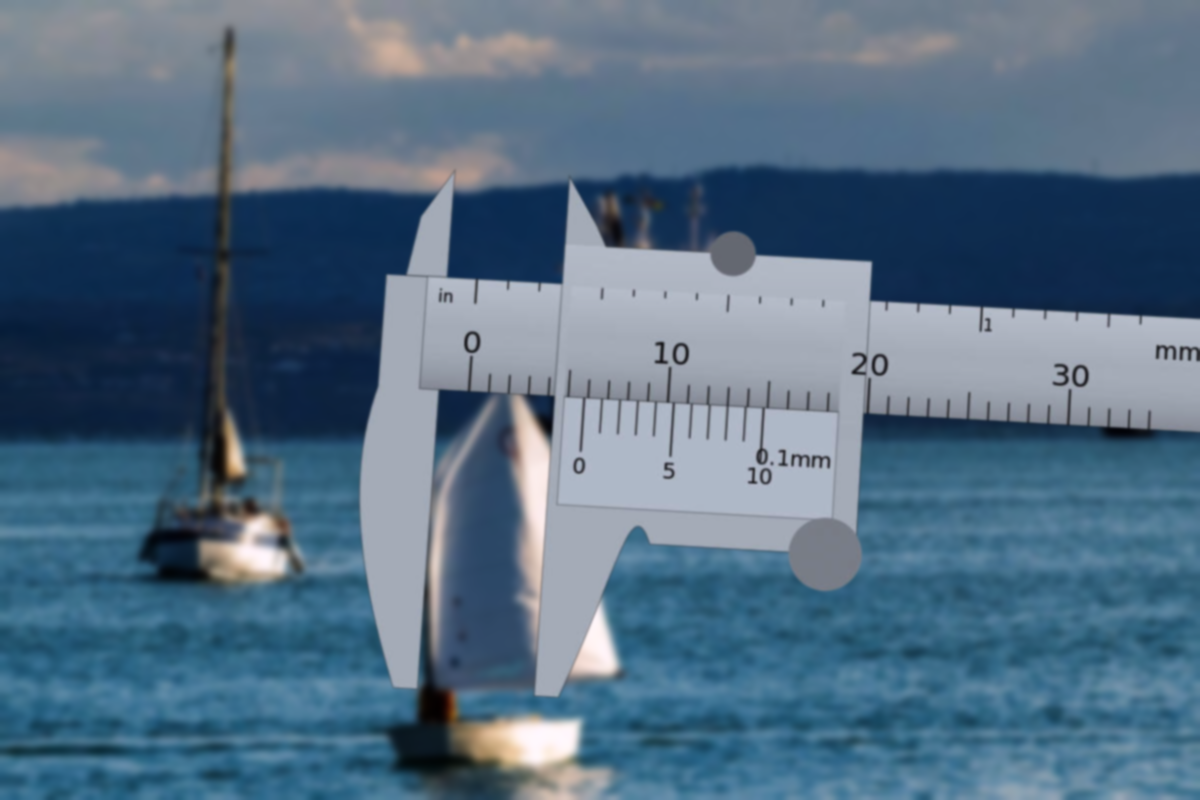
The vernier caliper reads 5.8 mm
